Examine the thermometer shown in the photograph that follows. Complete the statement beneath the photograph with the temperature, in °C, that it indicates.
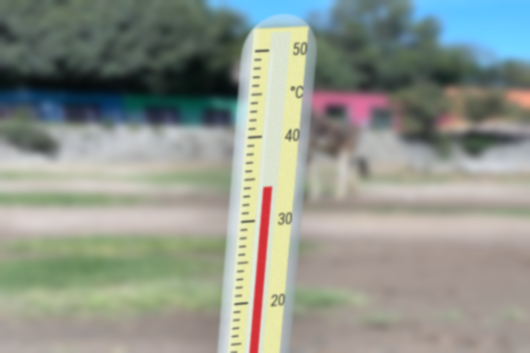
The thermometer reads 34 °C
